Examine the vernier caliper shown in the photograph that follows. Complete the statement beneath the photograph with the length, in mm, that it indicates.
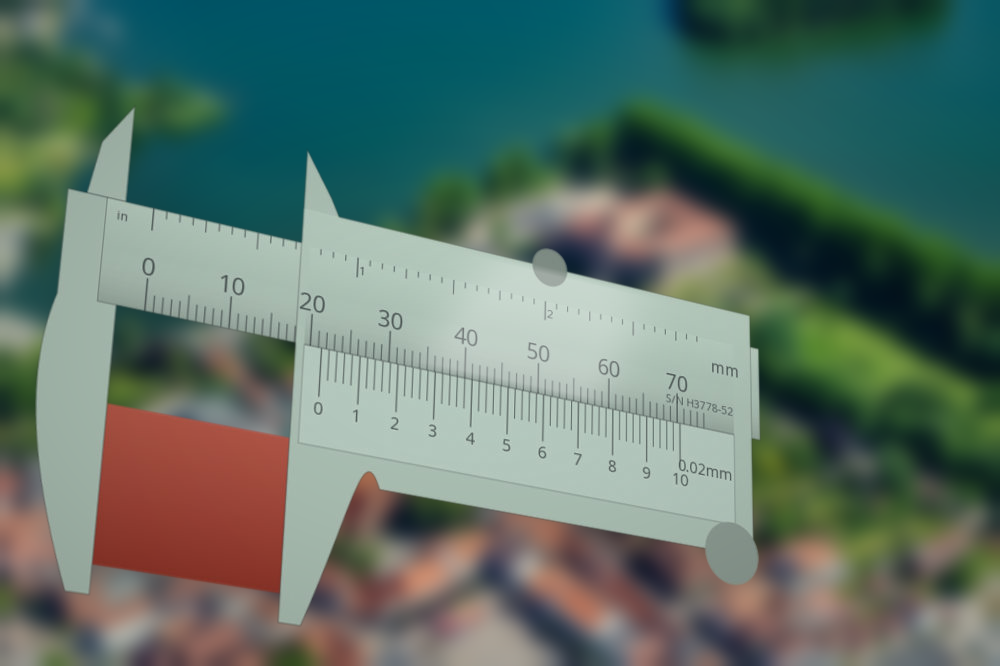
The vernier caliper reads 21.4 mm
